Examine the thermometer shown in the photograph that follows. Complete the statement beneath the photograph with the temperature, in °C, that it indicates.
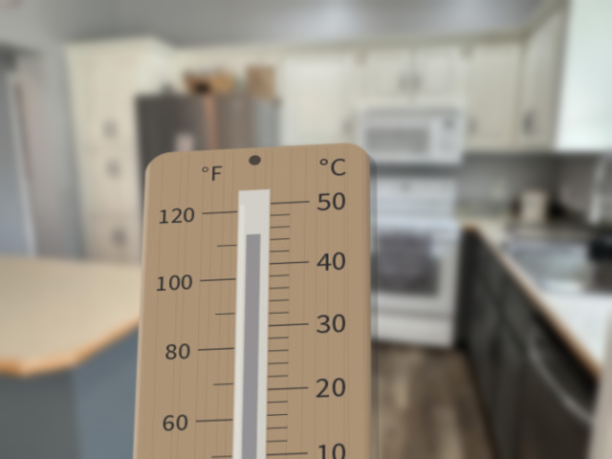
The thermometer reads 45 °C
